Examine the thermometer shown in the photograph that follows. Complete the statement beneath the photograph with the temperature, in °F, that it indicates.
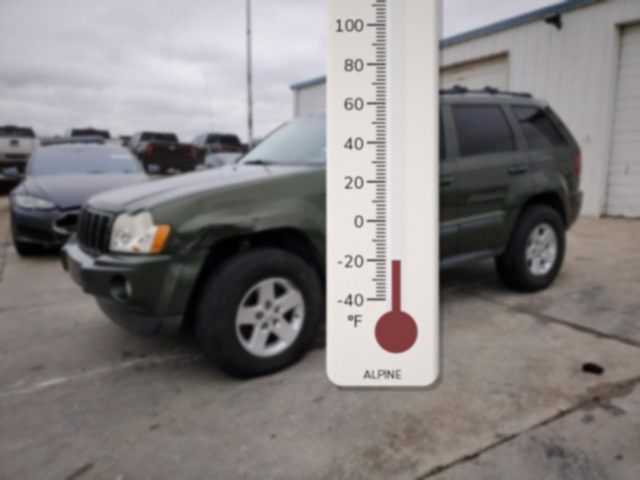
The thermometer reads -20 °F
